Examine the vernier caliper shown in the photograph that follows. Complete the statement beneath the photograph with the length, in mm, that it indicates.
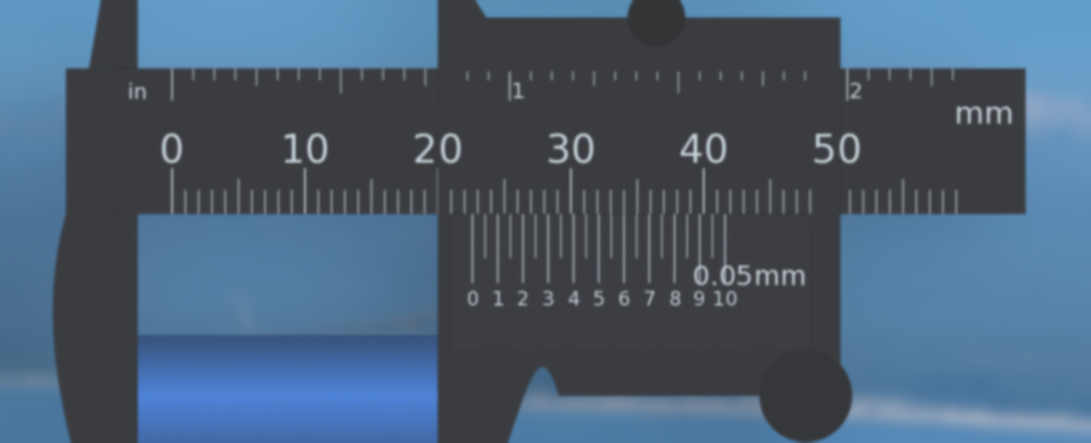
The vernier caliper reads 22.6 mm
